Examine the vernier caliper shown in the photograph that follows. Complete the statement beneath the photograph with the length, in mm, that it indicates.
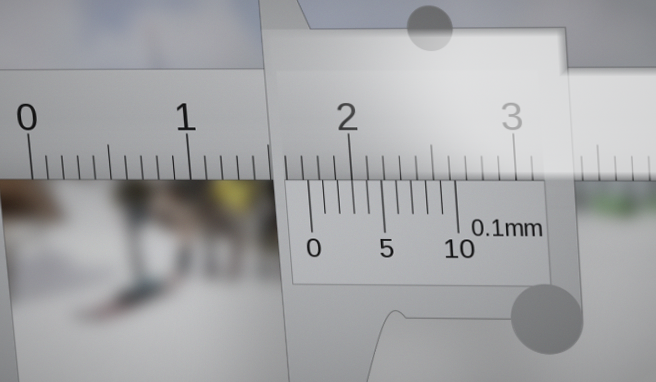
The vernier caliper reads 17.3 mm
